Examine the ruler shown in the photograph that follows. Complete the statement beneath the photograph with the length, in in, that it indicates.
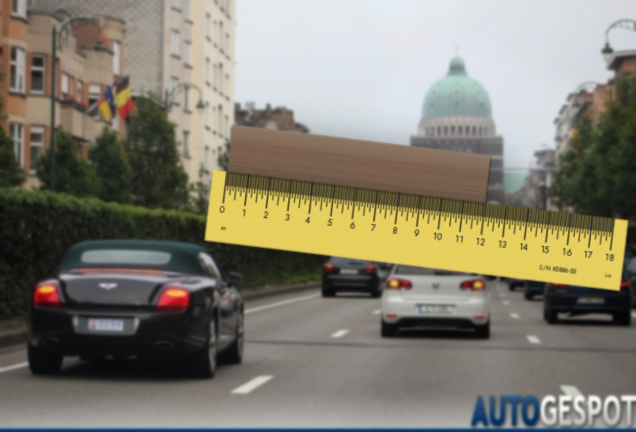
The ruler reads 12 in
